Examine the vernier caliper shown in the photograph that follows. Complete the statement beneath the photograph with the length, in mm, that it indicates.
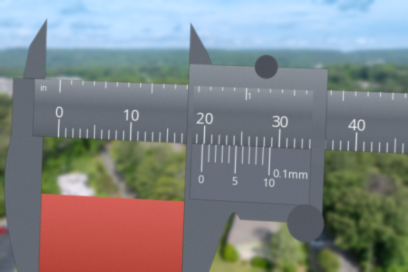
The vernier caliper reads 19.8 mm
